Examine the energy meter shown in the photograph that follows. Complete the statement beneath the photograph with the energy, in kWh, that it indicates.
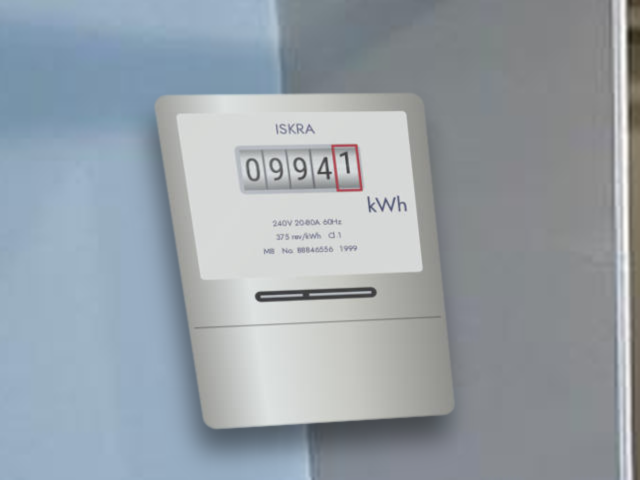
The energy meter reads 994.1 kWh
